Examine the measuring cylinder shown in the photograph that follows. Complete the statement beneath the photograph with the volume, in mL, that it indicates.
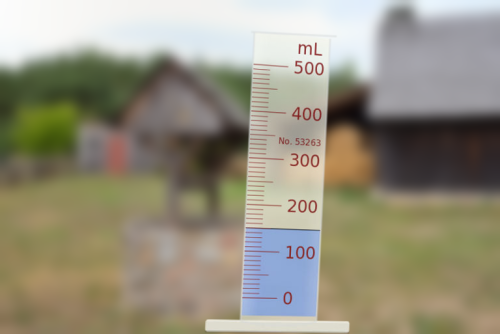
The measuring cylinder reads 150 mL
